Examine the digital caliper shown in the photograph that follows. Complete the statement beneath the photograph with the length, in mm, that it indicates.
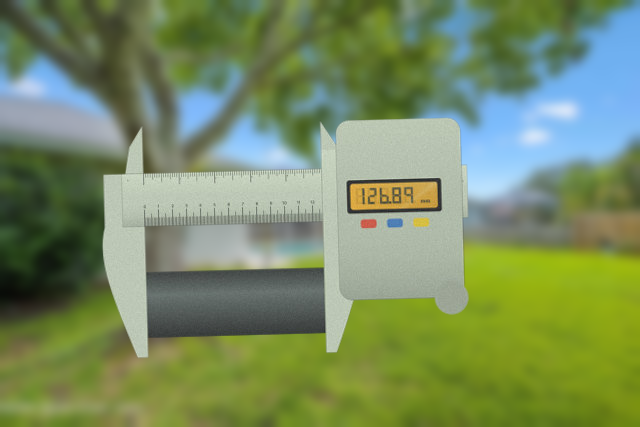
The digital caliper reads 126.89 mm
